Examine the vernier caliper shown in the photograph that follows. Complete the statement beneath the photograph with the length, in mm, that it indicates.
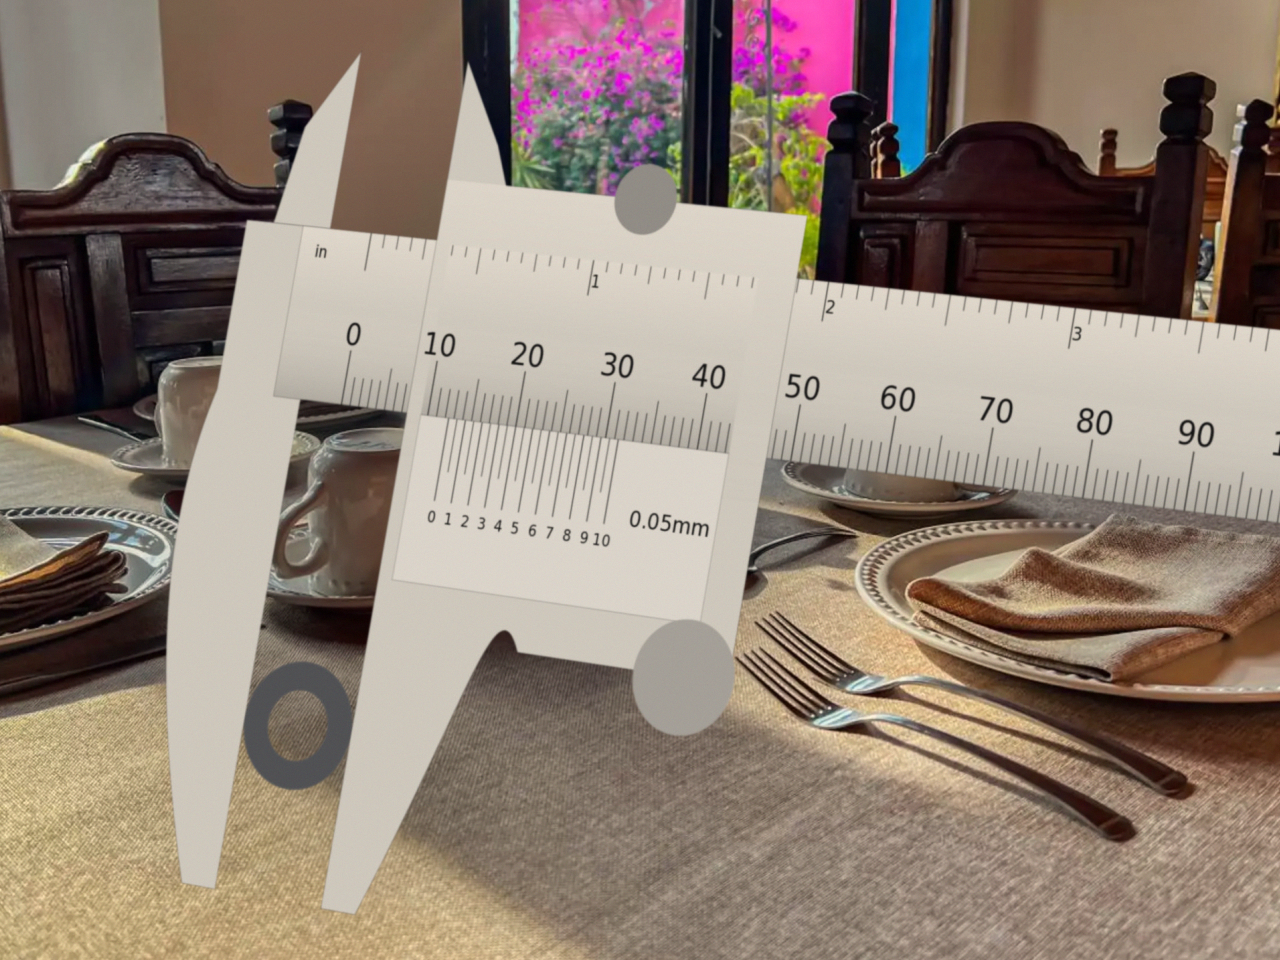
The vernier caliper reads 12.4 mm
